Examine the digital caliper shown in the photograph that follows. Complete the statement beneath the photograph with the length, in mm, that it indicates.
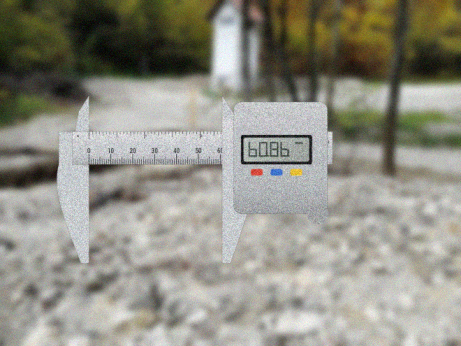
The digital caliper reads 60.86 mm
